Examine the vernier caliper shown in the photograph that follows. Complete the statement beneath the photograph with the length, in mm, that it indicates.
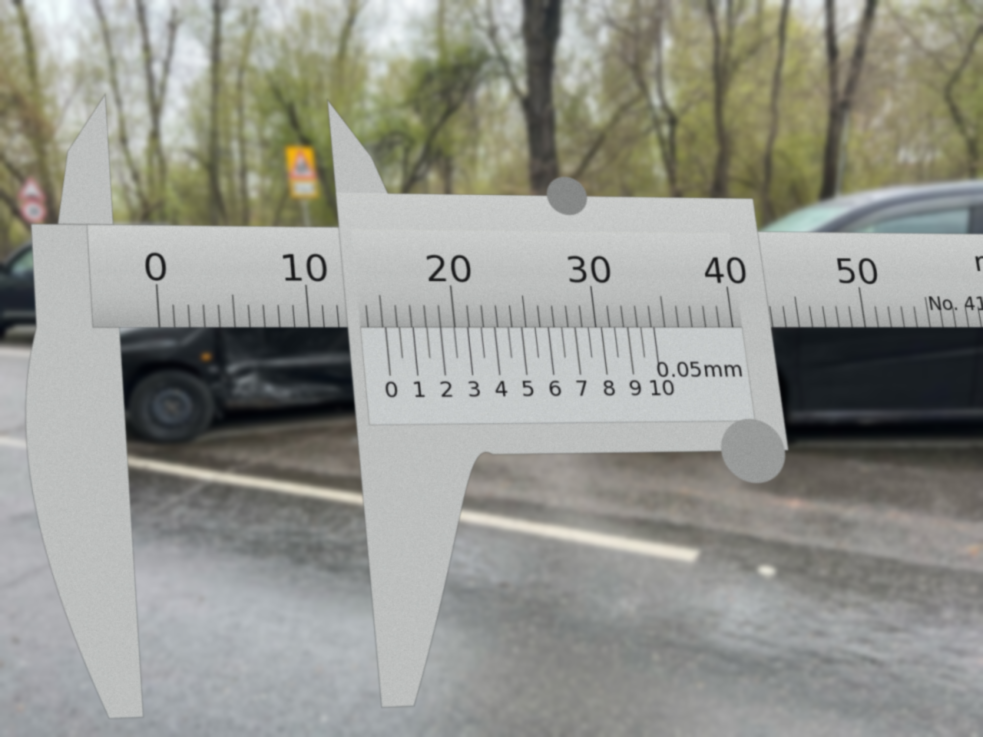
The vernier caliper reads 15.2 mm
